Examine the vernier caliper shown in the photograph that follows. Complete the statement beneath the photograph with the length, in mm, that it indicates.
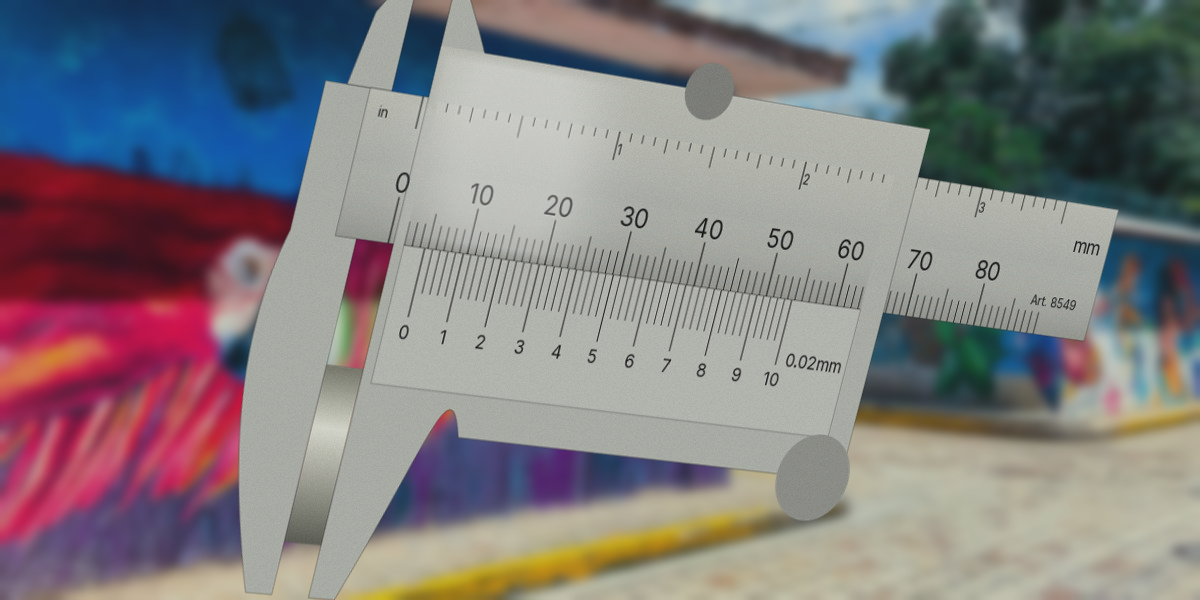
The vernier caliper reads 4.6 mm
